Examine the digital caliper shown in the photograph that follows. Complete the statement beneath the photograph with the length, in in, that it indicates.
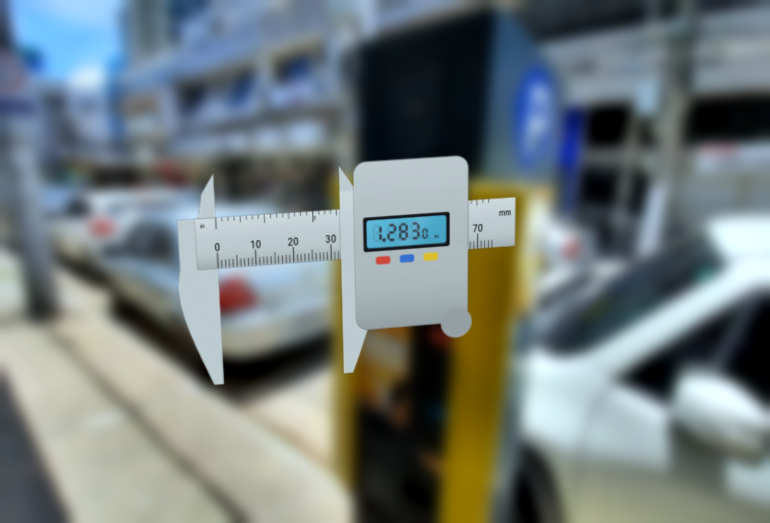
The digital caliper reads 1.2830 in
